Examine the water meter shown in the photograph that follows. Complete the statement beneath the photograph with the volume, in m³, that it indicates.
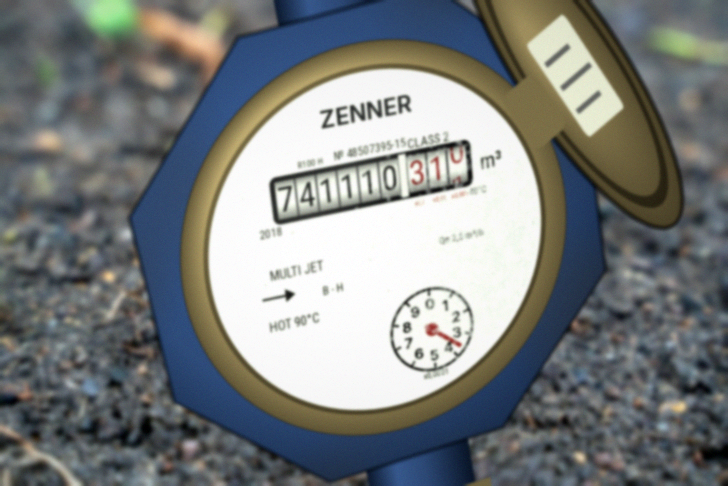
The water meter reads 741110.3103 m³
